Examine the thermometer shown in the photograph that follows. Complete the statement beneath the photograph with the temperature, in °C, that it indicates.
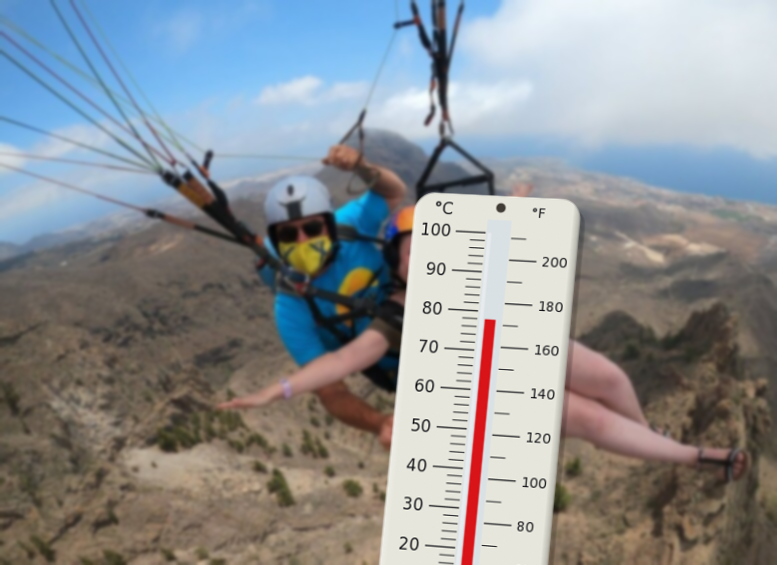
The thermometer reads 78 °C
